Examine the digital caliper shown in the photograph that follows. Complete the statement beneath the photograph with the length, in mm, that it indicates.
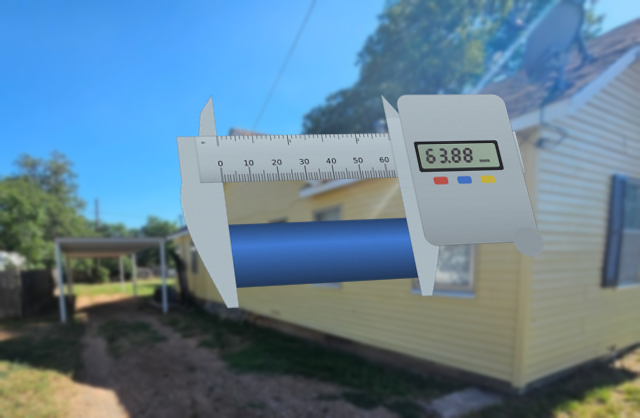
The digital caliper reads 63.88 mm
